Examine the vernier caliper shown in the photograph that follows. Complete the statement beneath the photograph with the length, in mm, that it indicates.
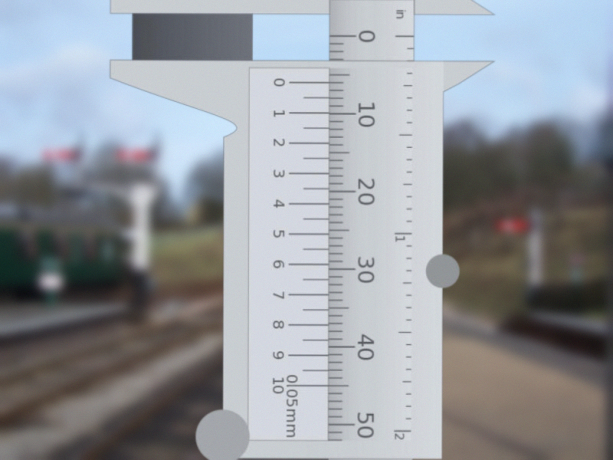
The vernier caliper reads 6.0 mm
